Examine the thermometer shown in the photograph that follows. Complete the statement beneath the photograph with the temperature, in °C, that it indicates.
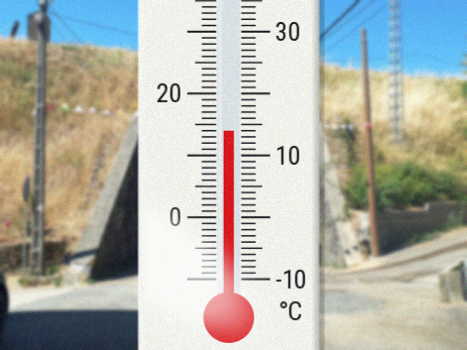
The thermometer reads 14 °C
